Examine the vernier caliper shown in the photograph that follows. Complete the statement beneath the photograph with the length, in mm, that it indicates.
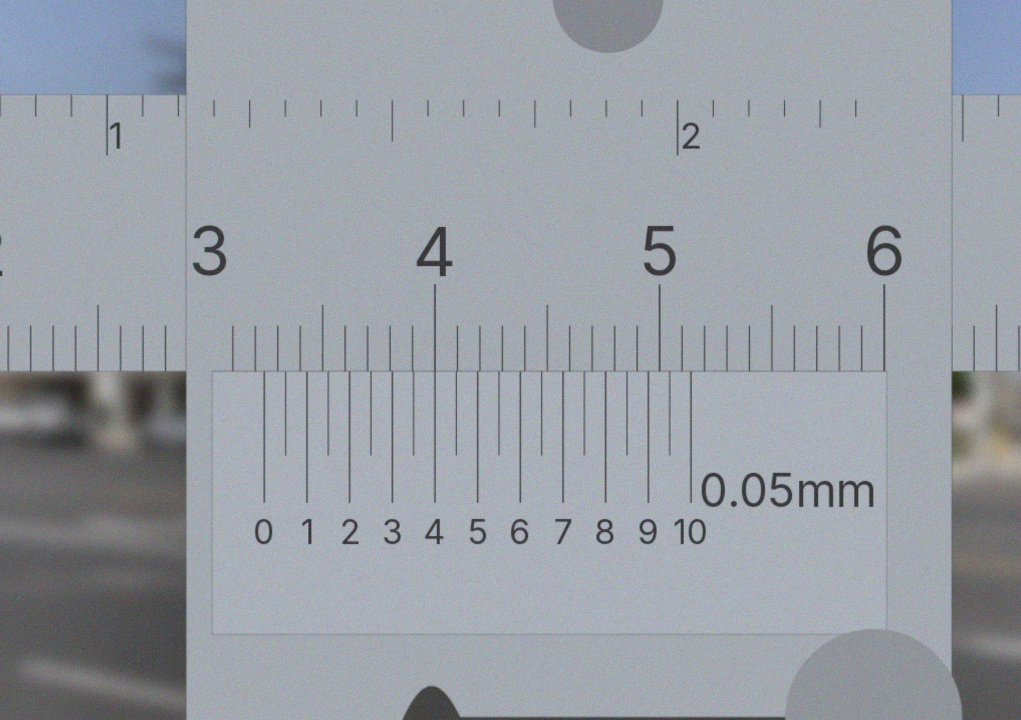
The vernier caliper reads 32.4 mm
